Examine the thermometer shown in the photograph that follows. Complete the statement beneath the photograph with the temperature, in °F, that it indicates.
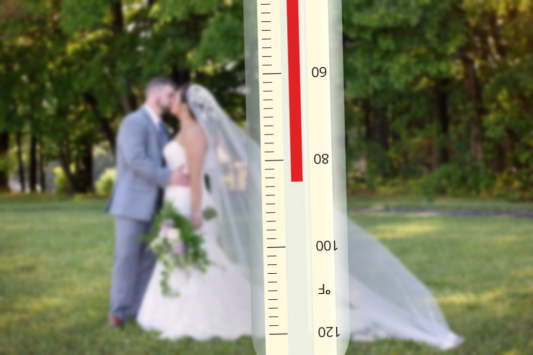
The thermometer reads 85 °F
